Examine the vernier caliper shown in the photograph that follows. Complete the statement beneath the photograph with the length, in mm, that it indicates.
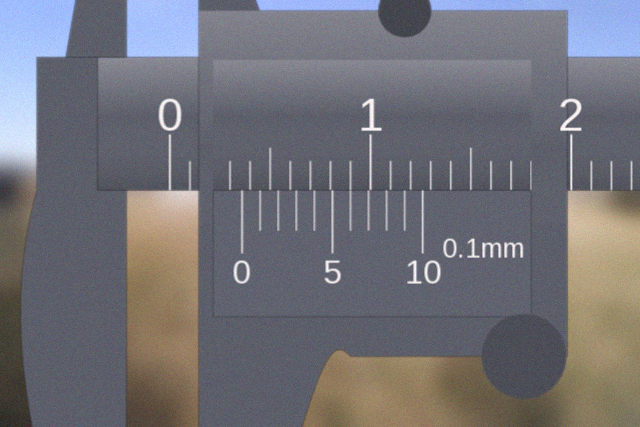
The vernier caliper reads 3.6 mm
